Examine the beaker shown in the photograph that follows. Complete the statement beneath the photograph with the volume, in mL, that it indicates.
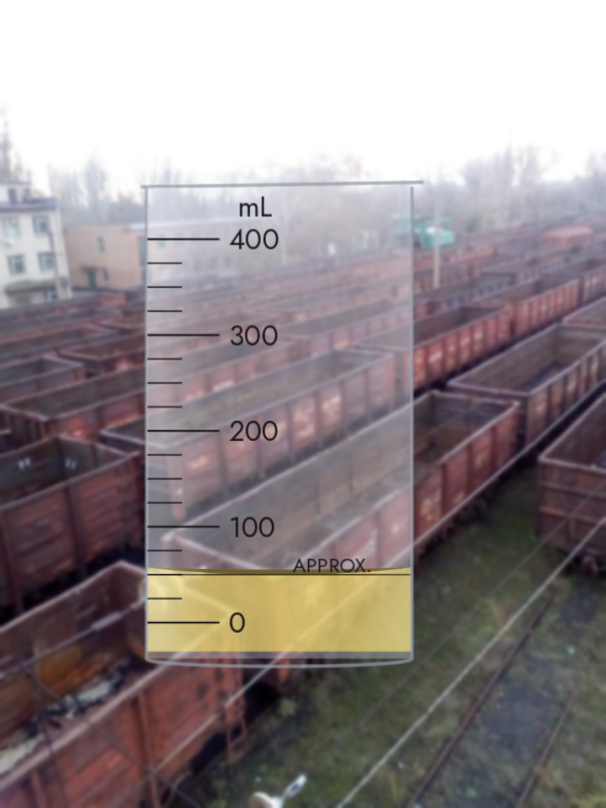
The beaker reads 50 mL
